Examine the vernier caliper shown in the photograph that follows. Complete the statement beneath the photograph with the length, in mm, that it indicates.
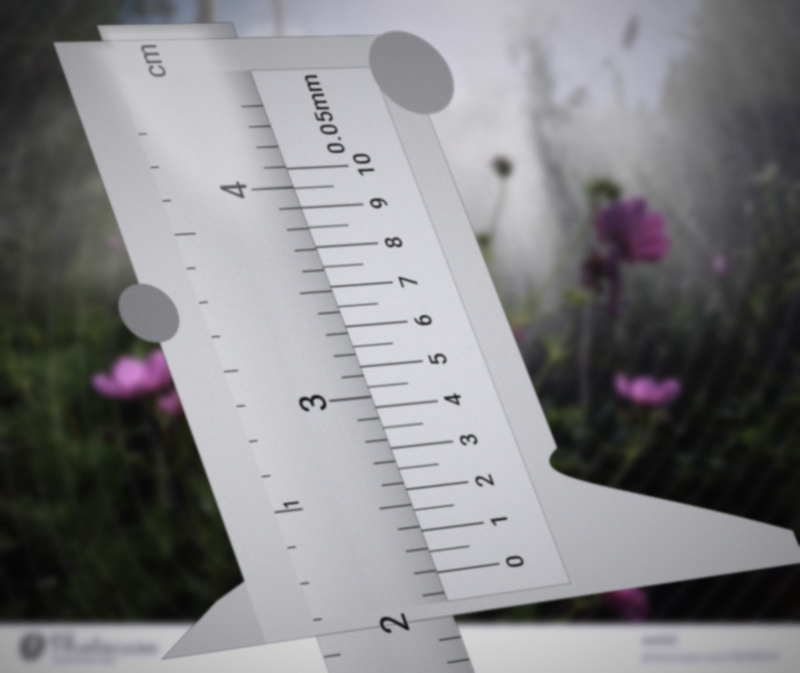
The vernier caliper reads 21.9 mm
